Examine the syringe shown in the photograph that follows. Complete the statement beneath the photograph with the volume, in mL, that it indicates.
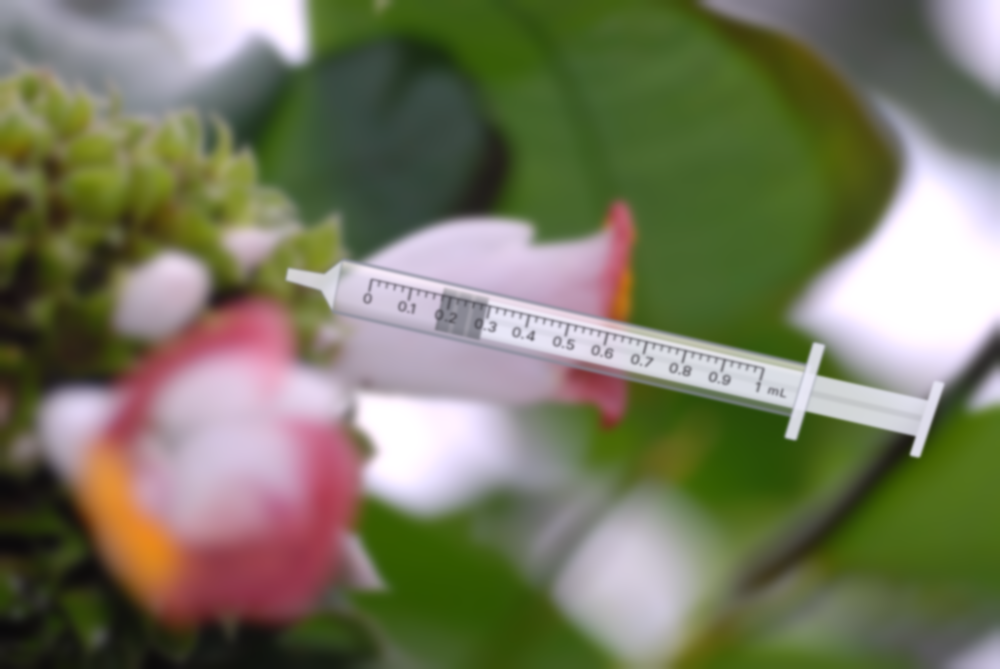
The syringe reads 0.18 mL
